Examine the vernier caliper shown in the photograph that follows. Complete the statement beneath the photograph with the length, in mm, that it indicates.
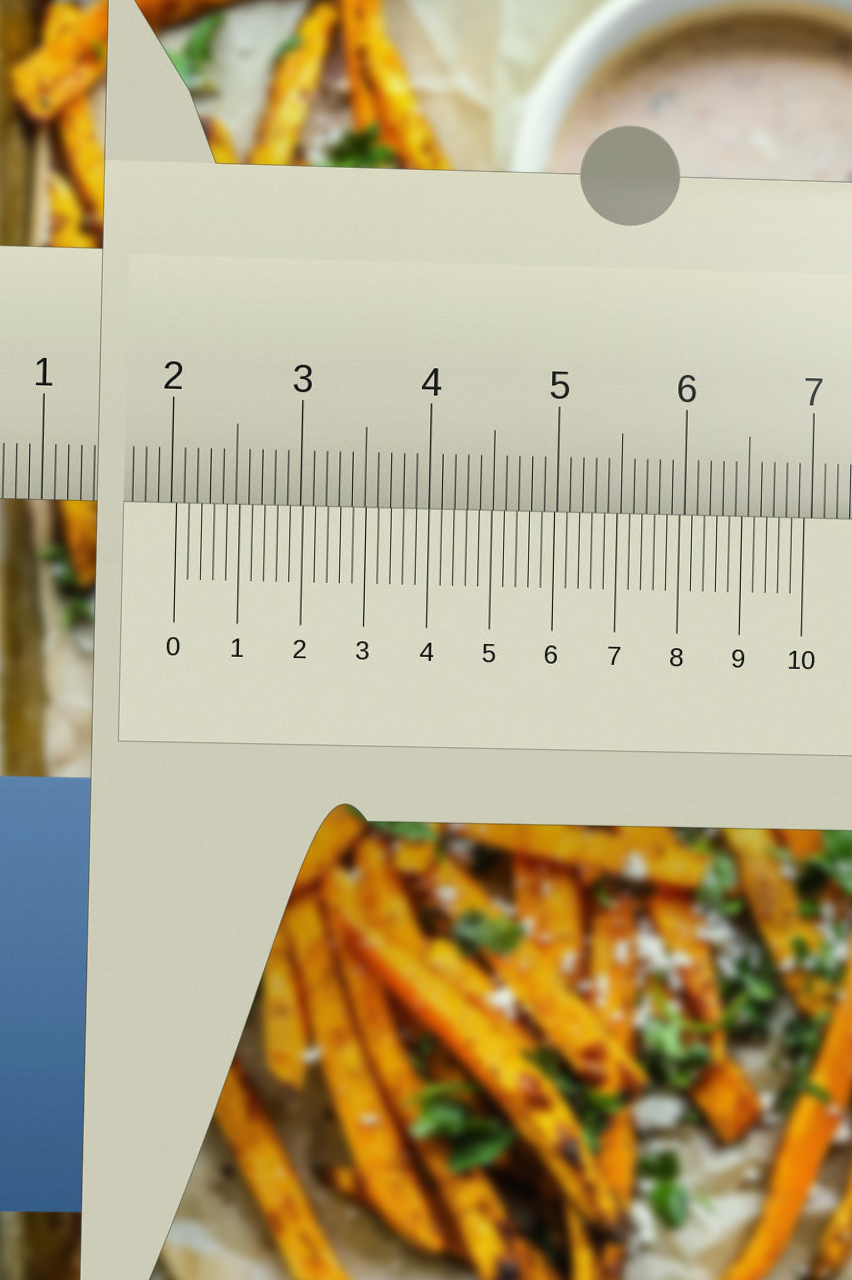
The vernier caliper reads 20.4 mm
